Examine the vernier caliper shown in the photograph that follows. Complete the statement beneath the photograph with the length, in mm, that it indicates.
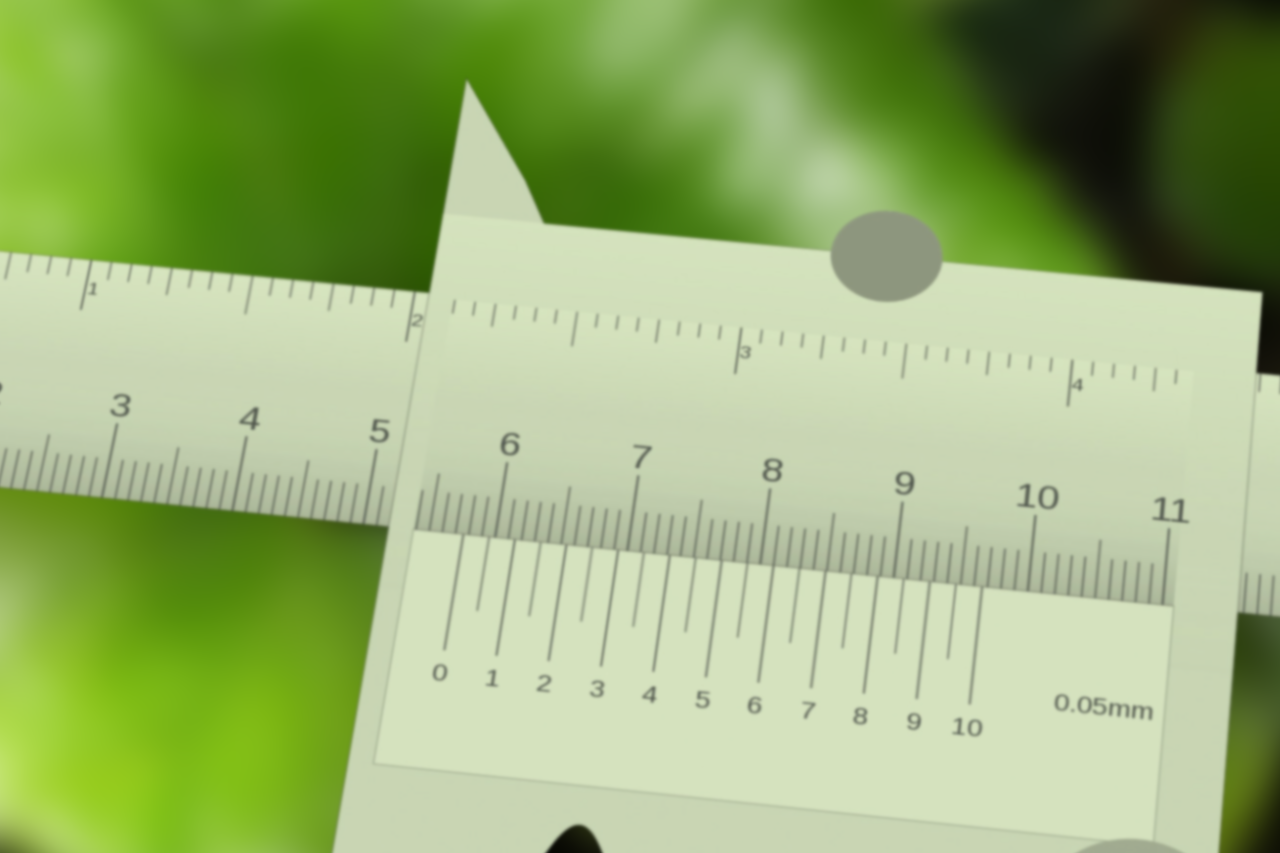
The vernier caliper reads 57.6 mm
